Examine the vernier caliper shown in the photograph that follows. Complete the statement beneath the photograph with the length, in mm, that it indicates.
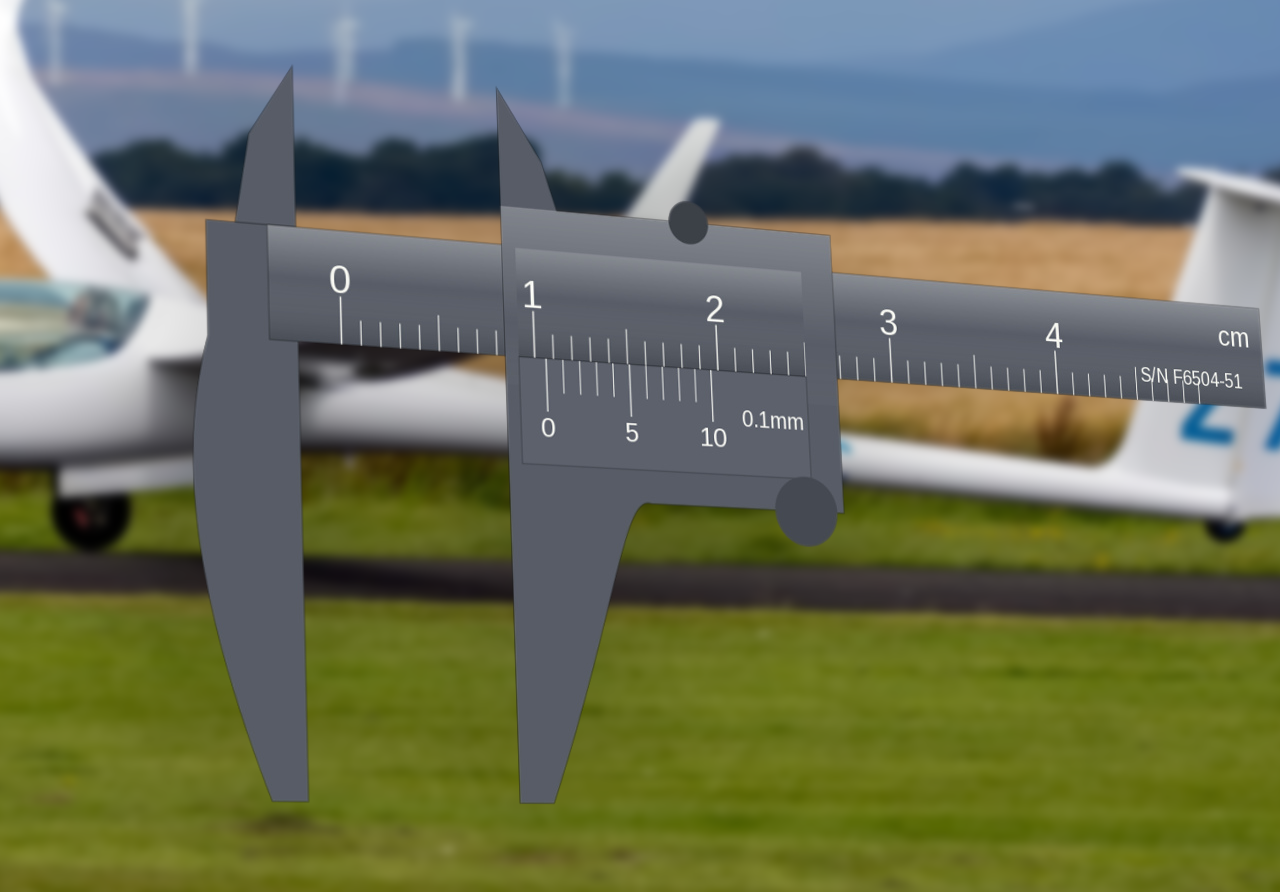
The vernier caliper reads 10.6 mm
